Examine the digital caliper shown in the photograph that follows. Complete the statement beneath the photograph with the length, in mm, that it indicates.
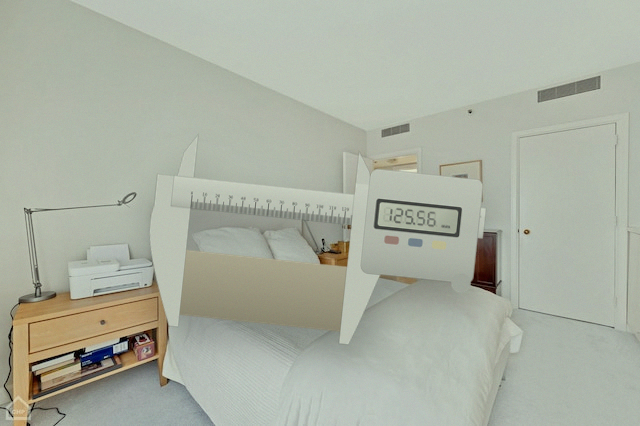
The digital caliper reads 125.56 mm
